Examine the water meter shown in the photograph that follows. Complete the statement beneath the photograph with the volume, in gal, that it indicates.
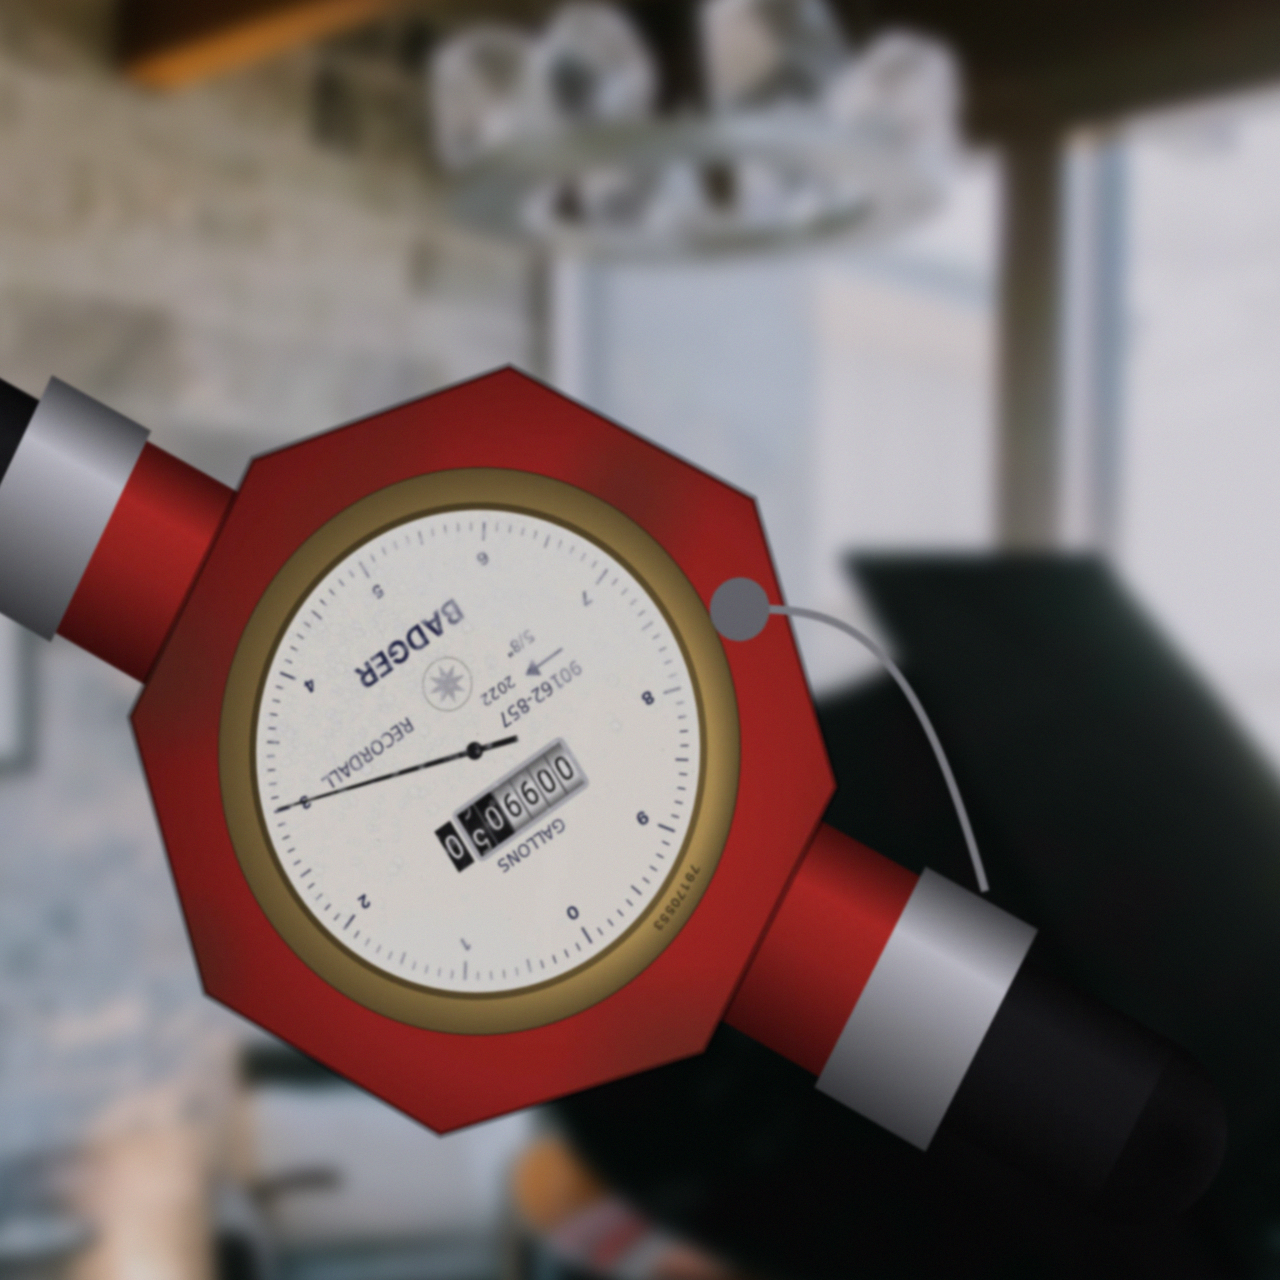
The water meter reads 99053.0 gal
